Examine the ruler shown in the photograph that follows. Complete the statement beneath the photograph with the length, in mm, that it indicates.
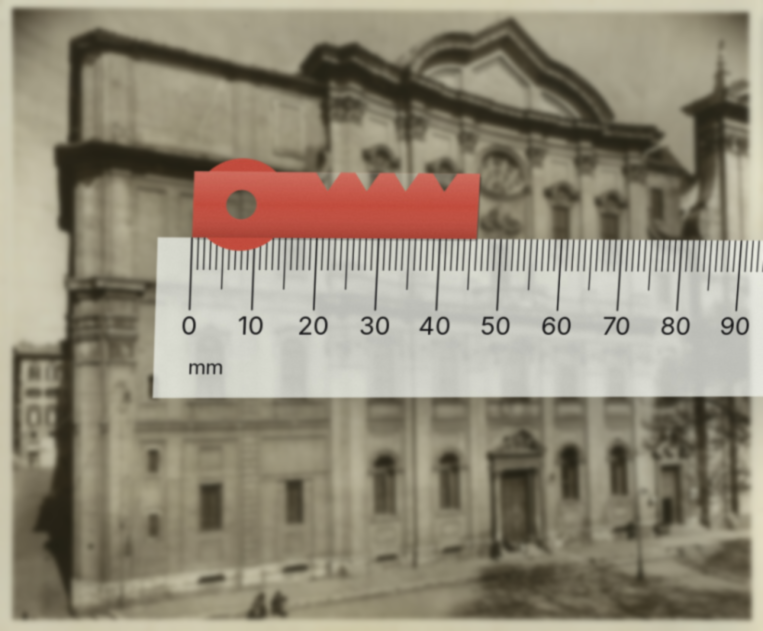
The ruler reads 46 mm
